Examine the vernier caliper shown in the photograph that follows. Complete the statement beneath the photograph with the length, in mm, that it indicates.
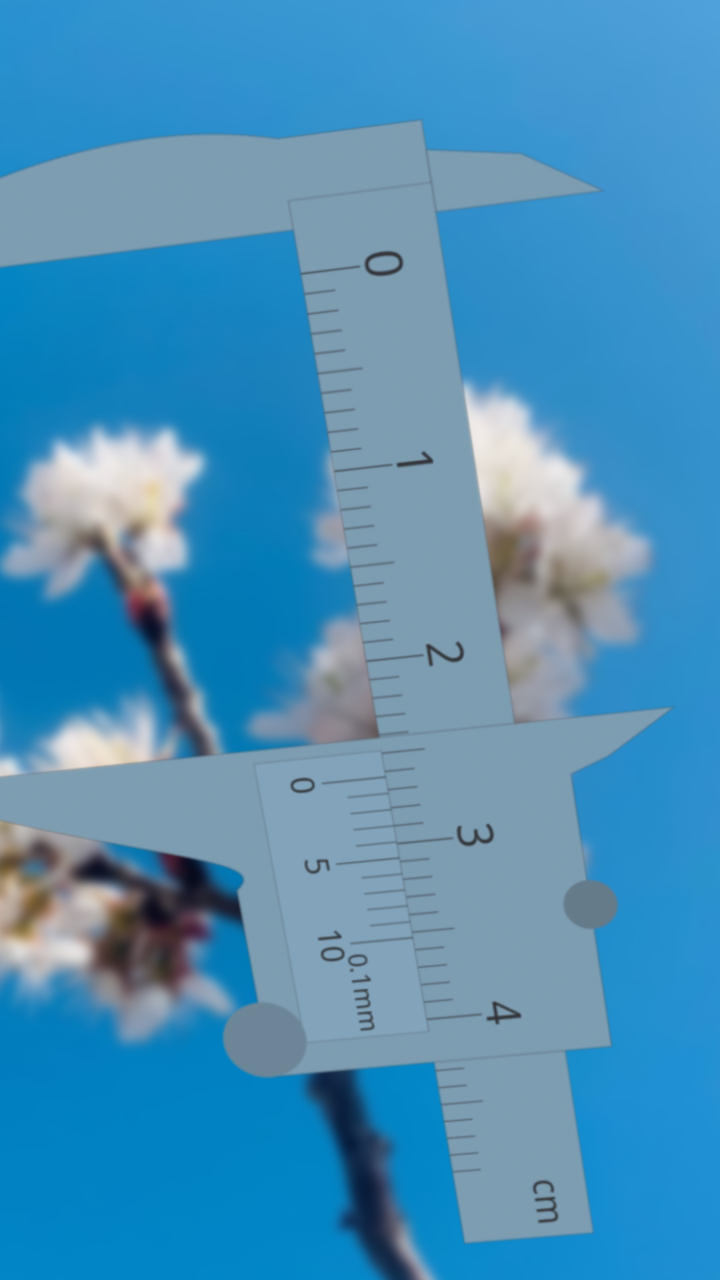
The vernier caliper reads 26.3 mm
